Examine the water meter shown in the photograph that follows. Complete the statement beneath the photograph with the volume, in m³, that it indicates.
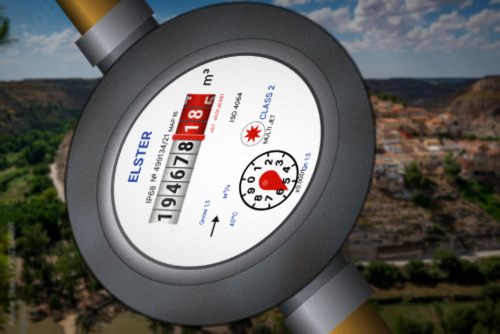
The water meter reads 194678.1845 m³
